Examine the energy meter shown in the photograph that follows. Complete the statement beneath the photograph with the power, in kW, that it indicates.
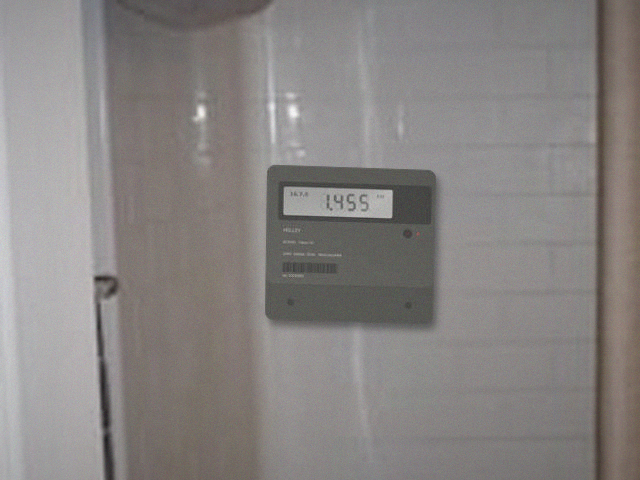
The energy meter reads 1.455 kW
